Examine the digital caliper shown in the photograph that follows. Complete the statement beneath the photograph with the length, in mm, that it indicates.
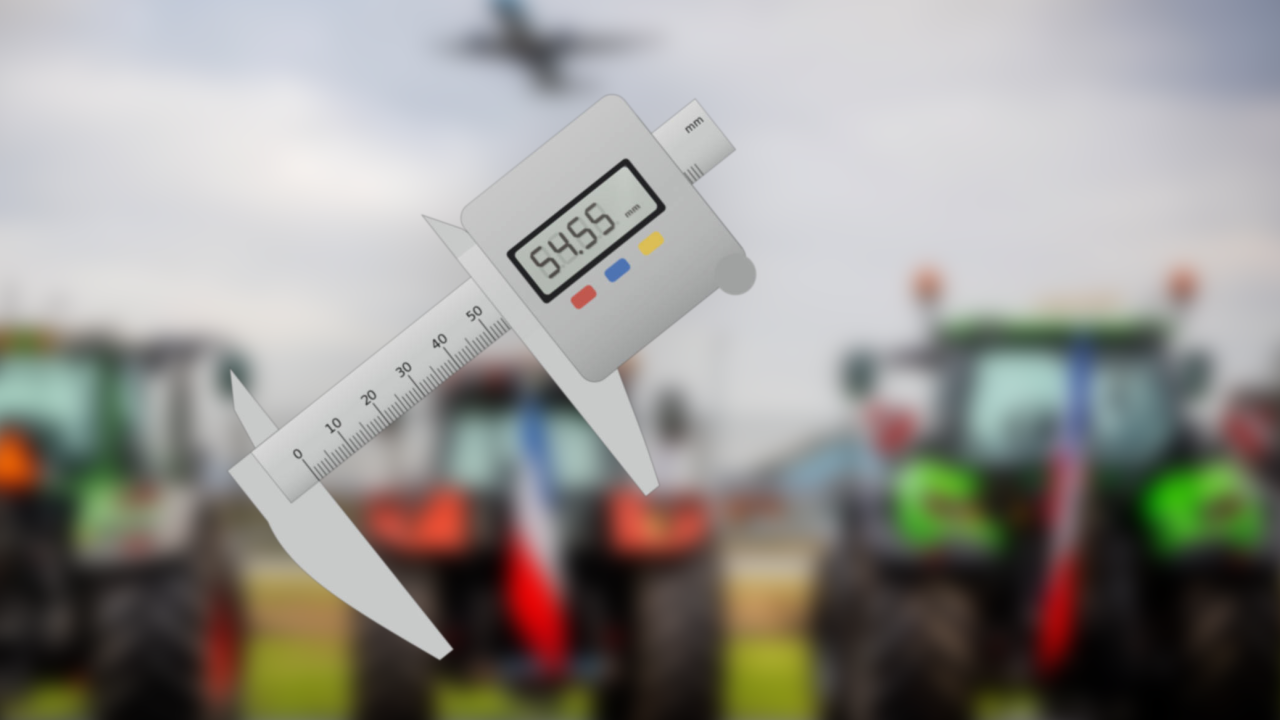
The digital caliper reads 54.55 mm
